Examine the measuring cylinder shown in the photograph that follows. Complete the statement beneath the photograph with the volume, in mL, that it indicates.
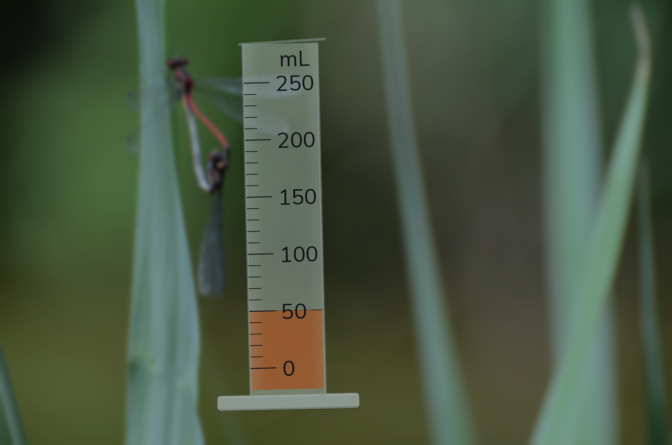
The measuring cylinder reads 50 mL
